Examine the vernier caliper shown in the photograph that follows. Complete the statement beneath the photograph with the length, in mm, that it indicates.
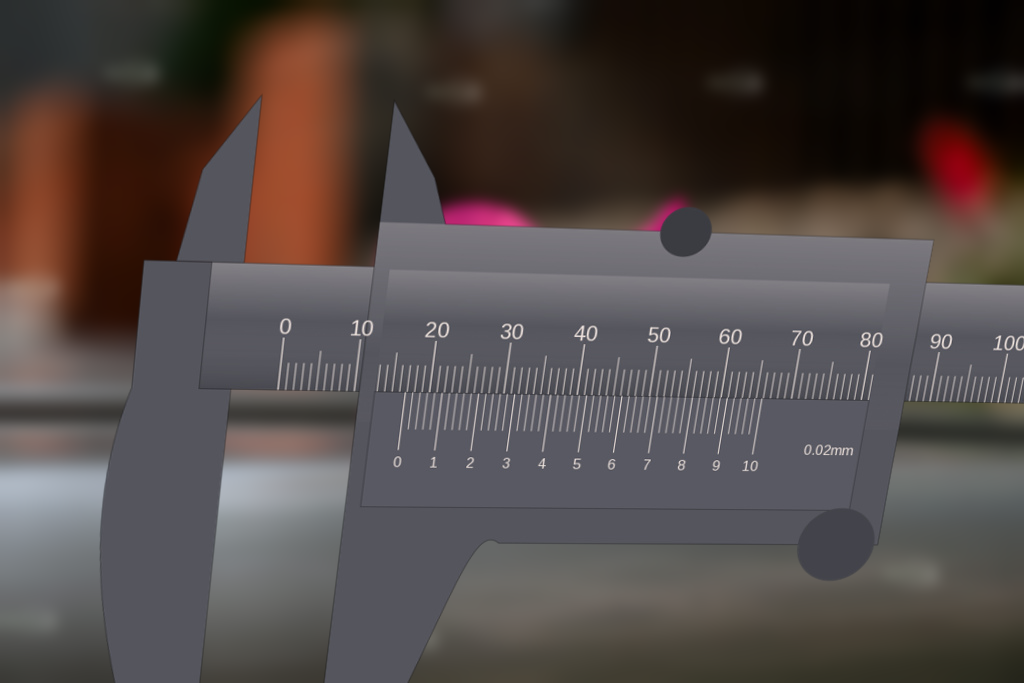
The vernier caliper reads 16.8 mm
